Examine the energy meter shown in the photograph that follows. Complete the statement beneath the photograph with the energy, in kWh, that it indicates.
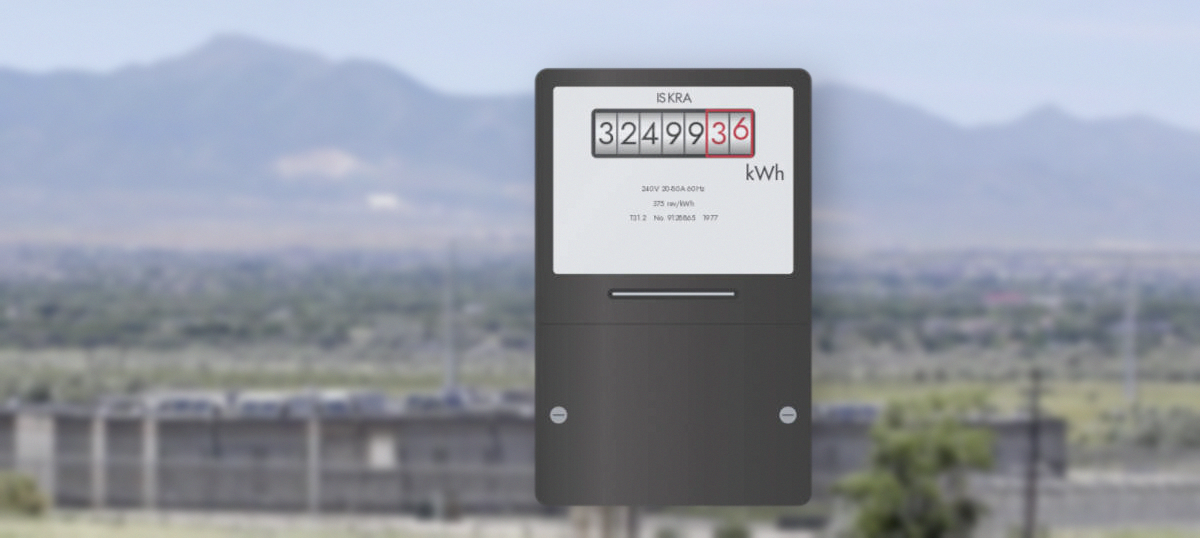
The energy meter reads 32499.36 kWh
